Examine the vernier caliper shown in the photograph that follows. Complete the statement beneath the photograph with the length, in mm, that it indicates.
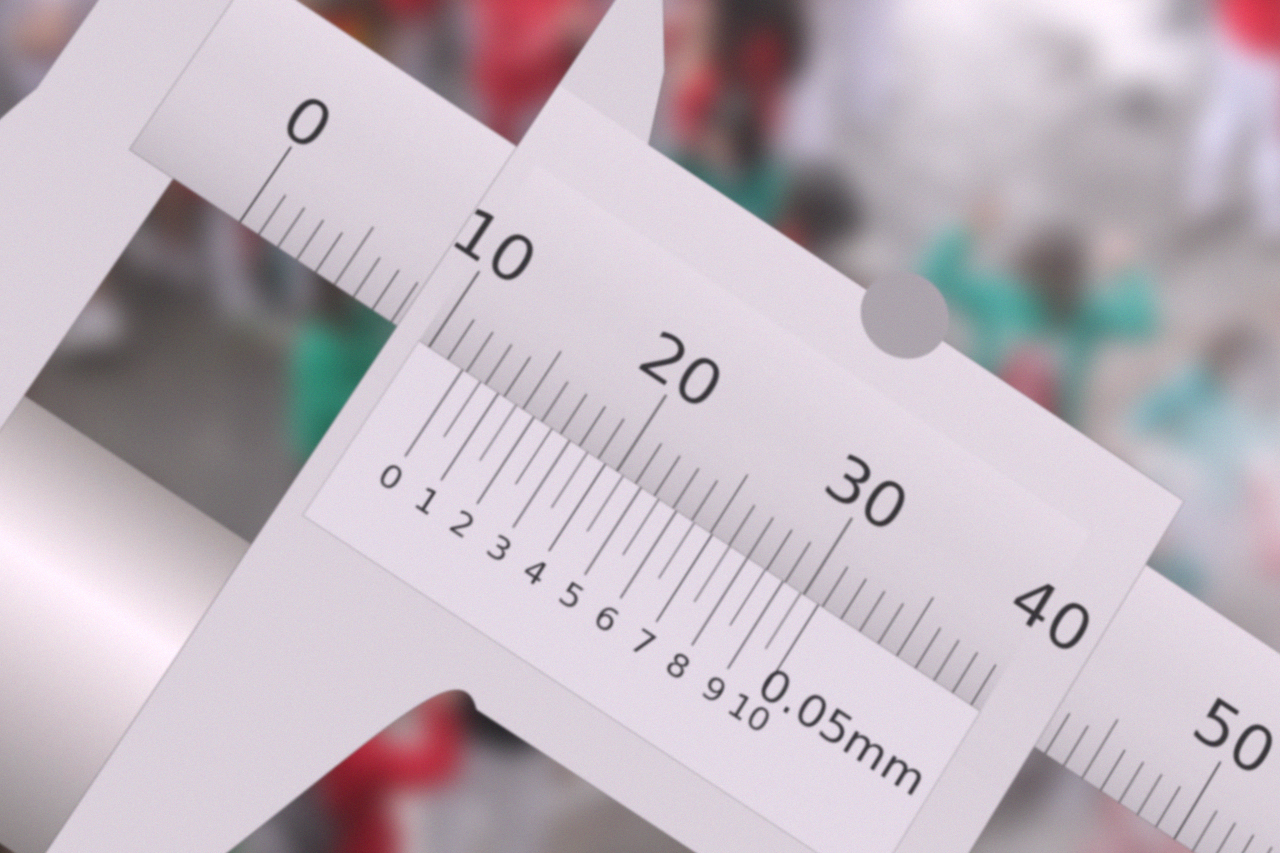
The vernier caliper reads 11.8 mm
